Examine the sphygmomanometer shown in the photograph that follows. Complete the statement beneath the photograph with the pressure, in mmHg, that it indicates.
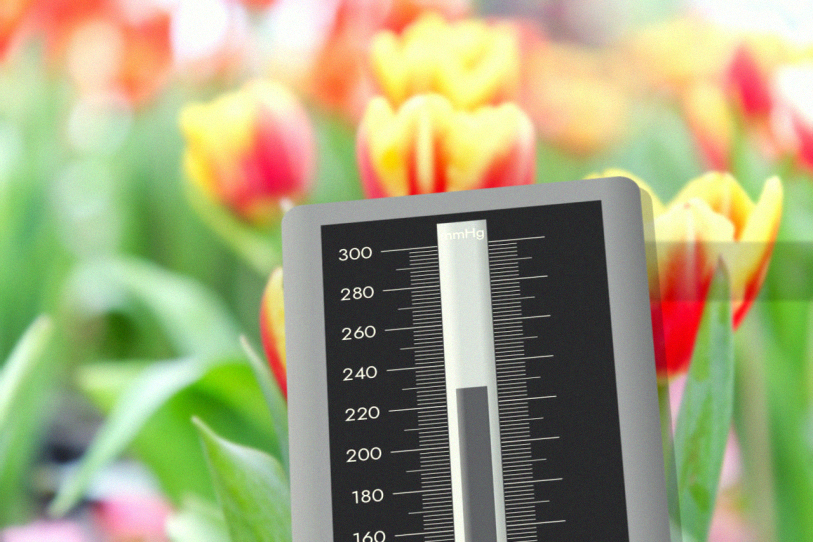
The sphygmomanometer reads 228 mmHg
